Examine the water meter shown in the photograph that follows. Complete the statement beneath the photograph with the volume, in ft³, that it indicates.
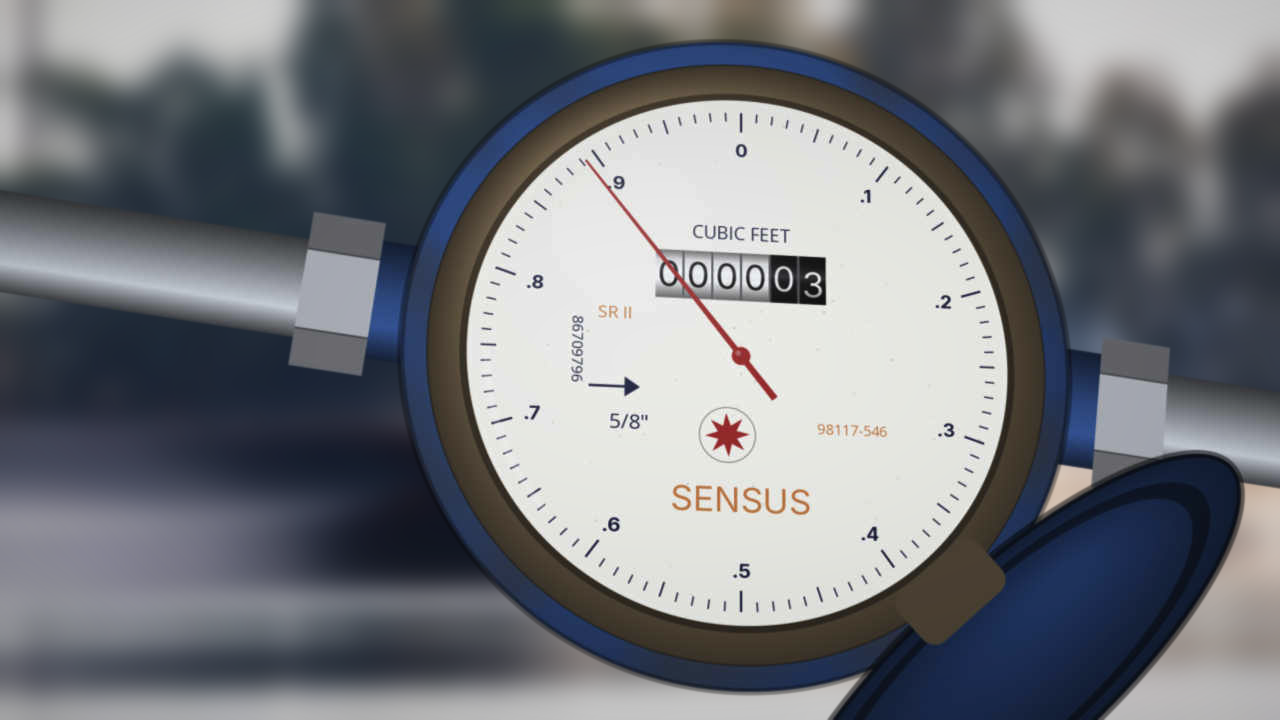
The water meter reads 2.89 ft³
